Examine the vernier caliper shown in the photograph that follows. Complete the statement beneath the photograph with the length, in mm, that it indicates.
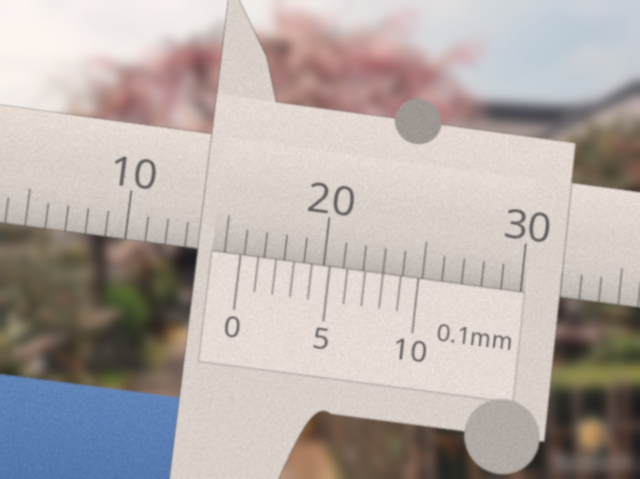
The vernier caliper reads 15.8 mm
